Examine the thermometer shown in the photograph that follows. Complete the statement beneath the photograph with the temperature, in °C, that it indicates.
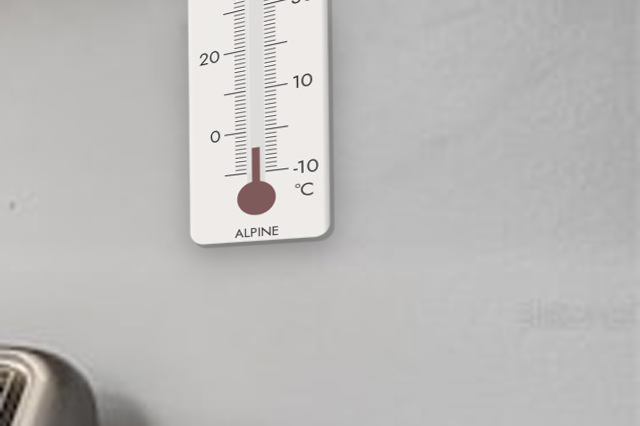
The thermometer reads -4 °C
